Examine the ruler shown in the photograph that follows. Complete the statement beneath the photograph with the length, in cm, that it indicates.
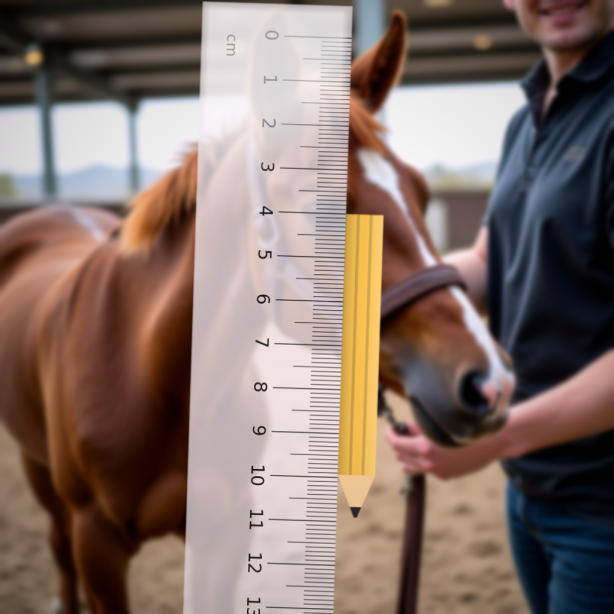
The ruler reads 6.9 cm
